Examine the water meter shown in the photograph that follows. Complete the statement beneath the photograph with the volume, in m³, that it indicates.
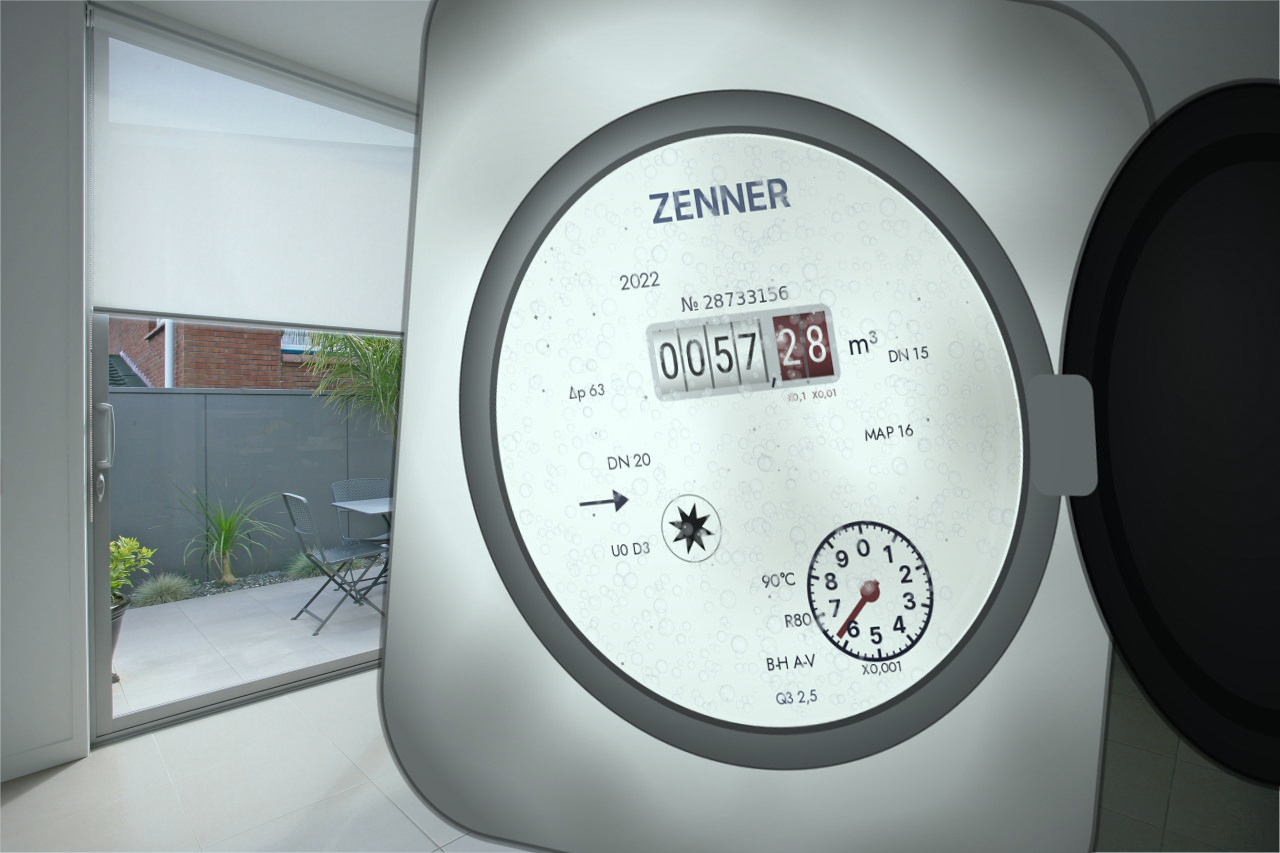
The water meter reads 57.286 m³
